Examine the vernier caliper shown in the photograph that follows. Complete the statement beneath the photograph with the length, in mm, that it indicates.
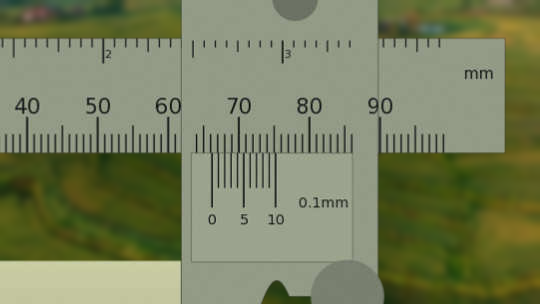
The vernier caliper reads 66.2 mm
